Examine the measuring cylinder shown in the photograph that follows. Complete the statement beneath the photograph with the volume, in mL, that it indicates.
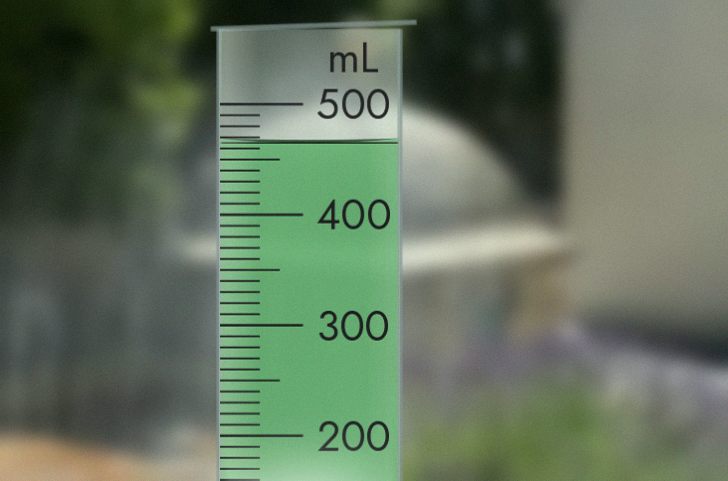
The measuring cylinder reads 465 mL
